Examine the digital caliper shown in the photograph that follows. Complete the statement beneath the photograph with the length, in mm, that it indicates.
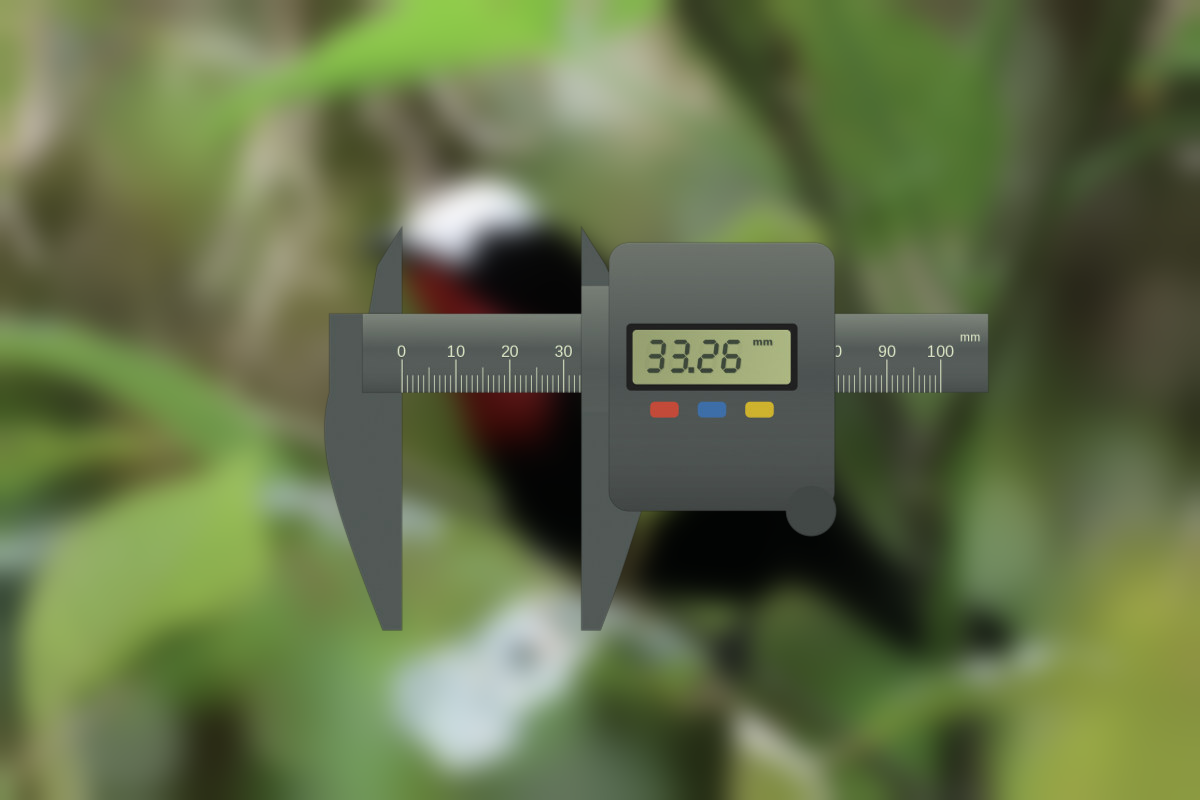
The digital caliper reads 33.26 mm
